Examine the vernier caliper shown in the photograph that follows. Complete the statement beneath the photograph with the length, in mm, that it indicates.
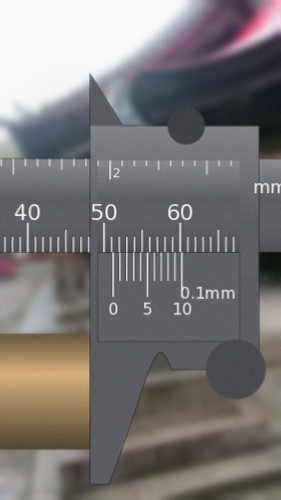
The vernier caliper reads 51.2 mm
